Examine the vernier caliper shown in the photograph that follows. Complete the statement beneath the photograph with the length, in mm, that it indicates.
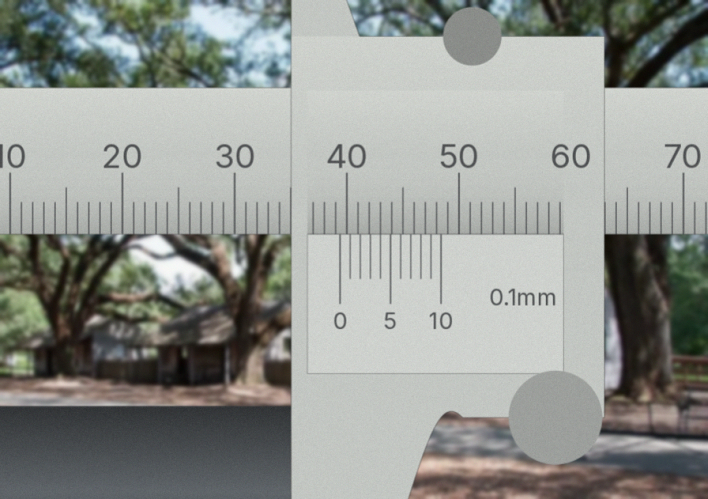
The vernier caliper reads 39.4 mm
